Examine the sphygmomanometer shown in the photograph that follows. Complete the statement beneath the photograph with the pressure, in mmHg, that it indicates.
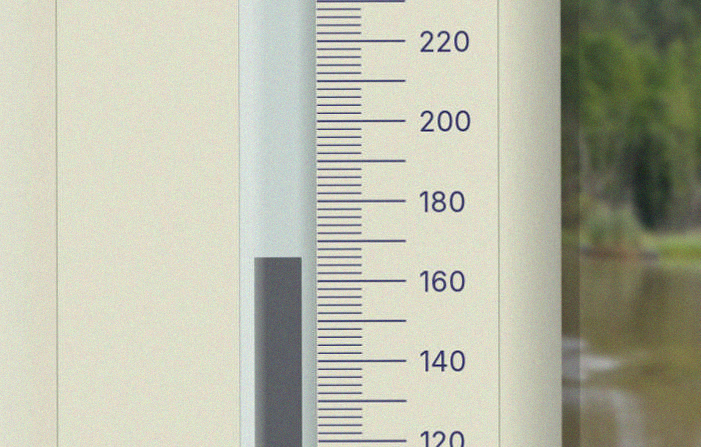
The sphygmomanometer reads 166 mmHg
